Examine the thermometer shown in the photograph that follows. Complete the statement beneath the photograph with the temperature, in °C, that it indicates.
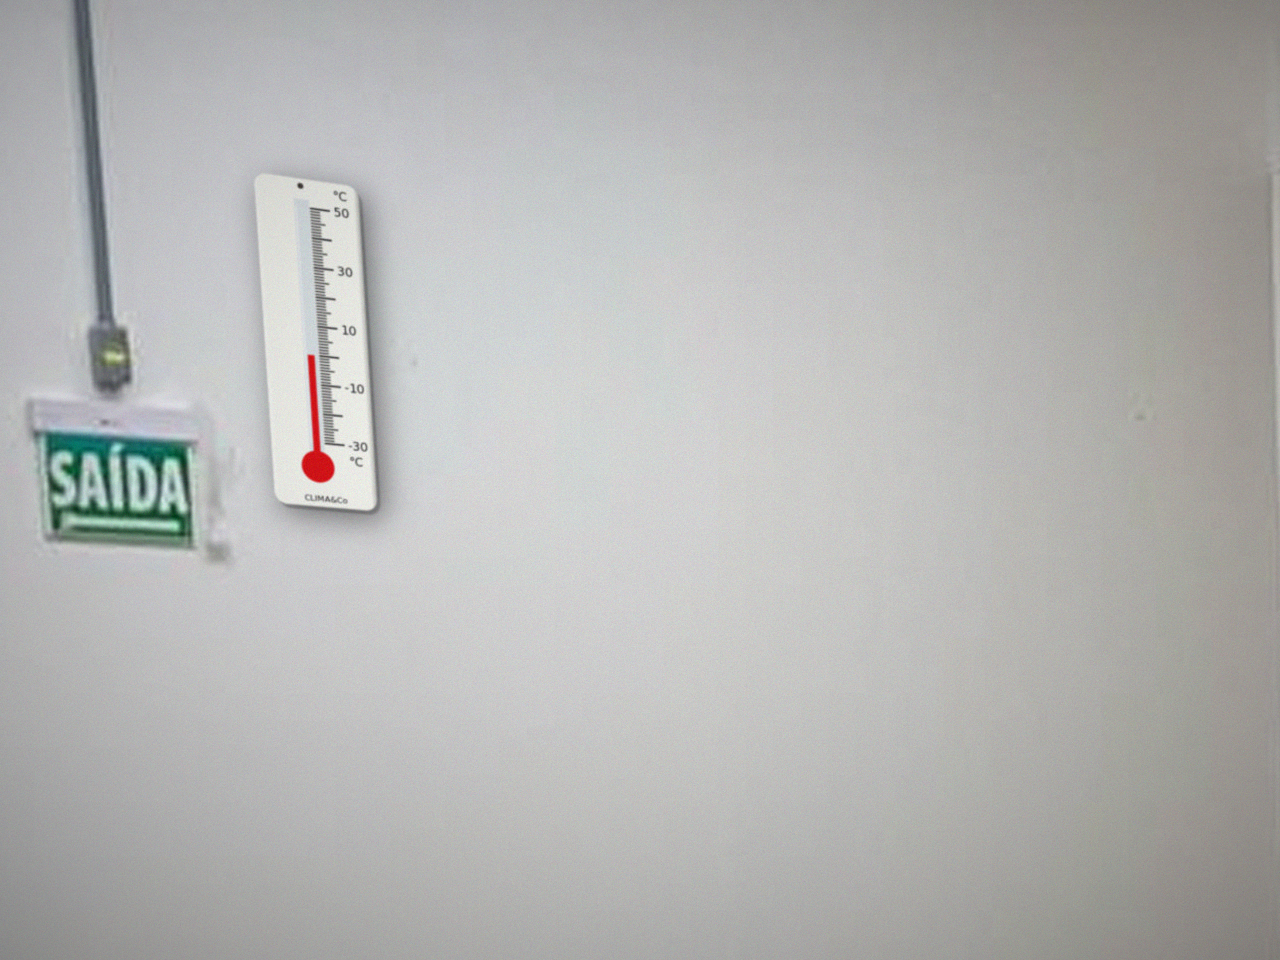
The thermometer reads 0 °C
